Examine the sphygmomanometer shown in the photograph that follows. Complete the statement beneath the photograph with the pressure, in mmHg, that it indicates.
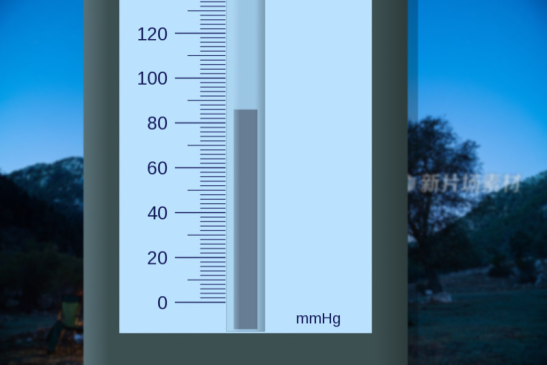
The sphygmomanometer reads 86 mmHg
